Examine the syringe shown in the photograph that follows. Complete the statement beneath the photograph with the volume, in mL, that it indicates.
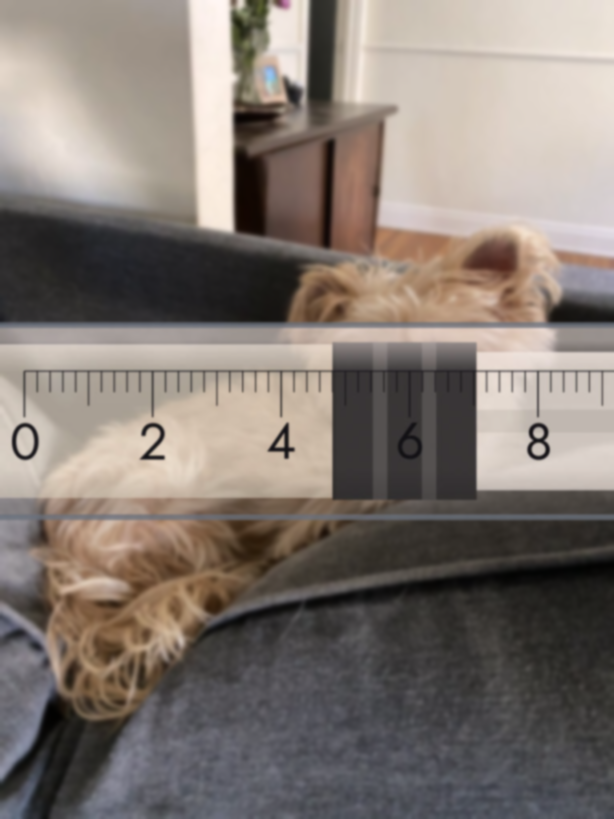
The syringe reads 4.8 mL
